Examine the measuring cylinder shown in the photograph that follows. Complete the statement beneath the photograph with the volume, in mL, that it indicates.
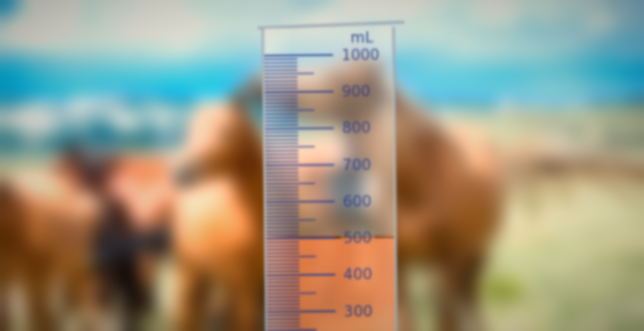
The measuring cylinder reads 500 mL
